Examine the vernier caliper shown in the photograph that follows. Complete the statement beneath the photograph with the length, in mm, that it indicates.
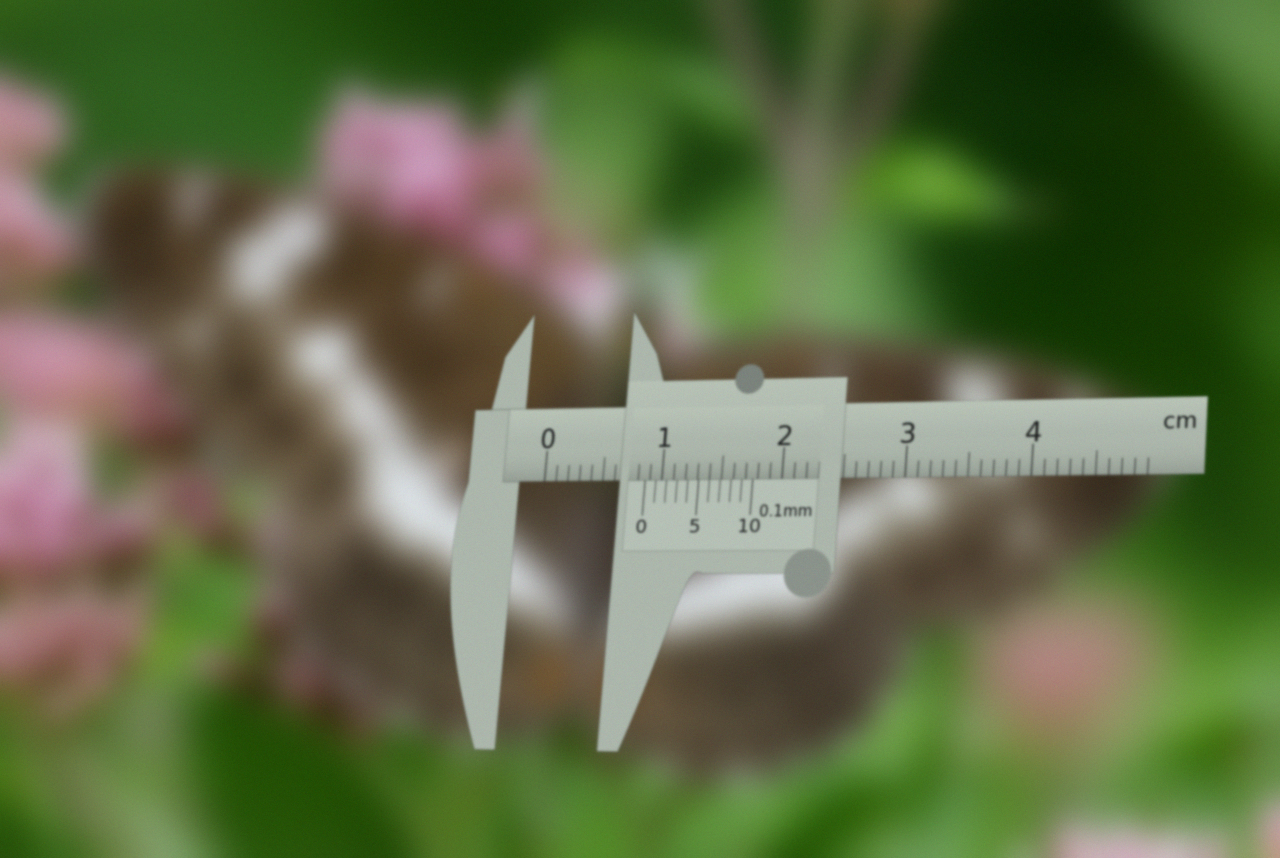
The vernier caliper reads 8.6 mm
